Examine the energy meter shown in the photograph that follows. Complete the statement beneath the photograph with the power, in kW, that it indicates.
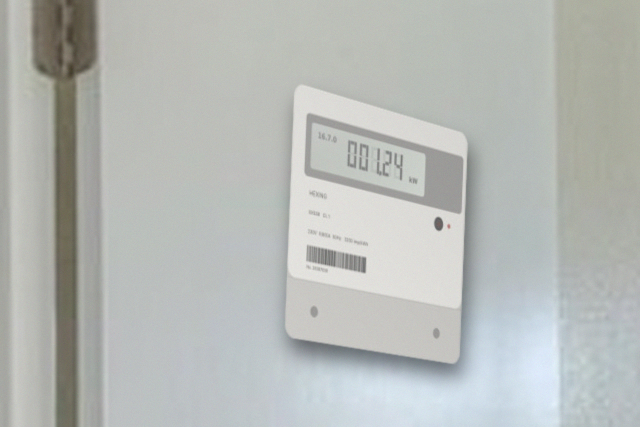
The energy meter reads 1.24 kW
